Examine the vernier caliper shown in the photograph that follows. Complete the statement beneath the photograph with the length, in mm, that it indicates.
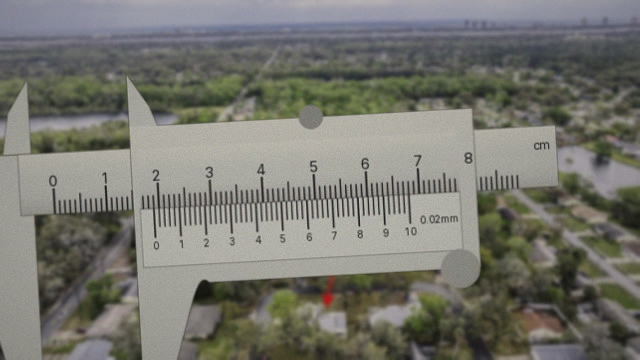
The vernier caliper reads 19.0 mm
